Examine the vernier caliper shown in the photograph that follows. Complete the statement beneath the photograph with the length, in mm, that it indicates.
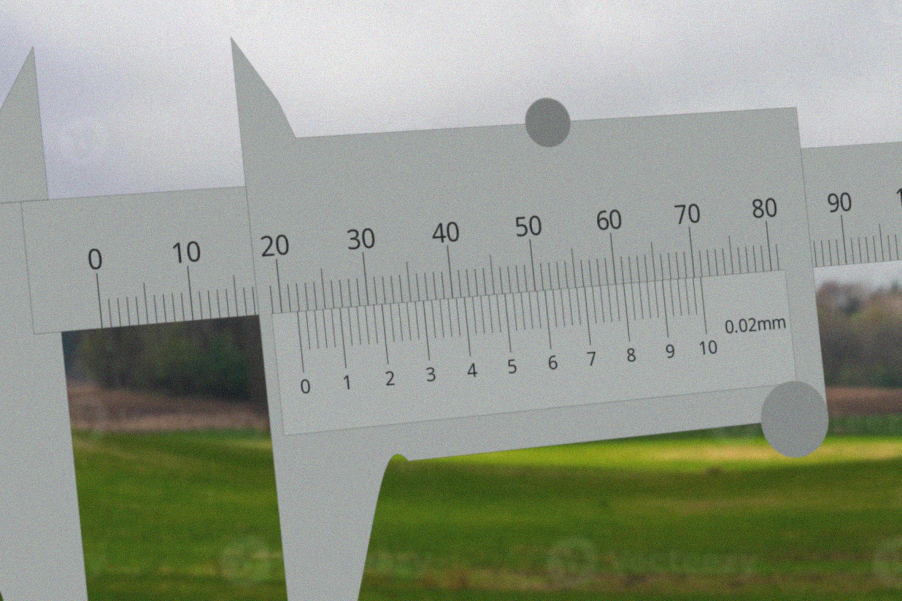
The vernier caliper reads 21.8 mm
